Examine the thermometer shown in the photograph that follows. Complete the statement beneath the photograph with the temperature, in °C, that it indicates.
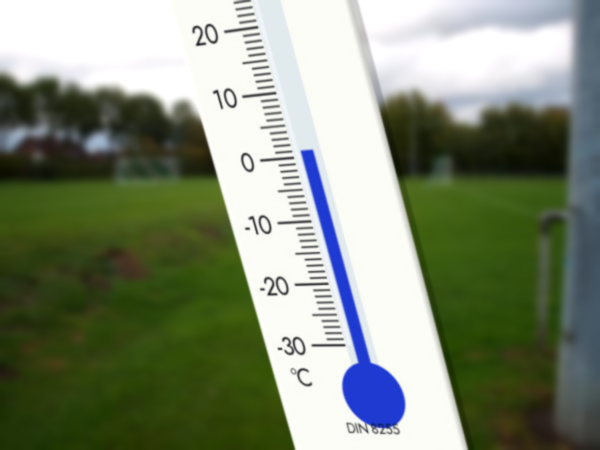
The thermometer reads 1 °C
